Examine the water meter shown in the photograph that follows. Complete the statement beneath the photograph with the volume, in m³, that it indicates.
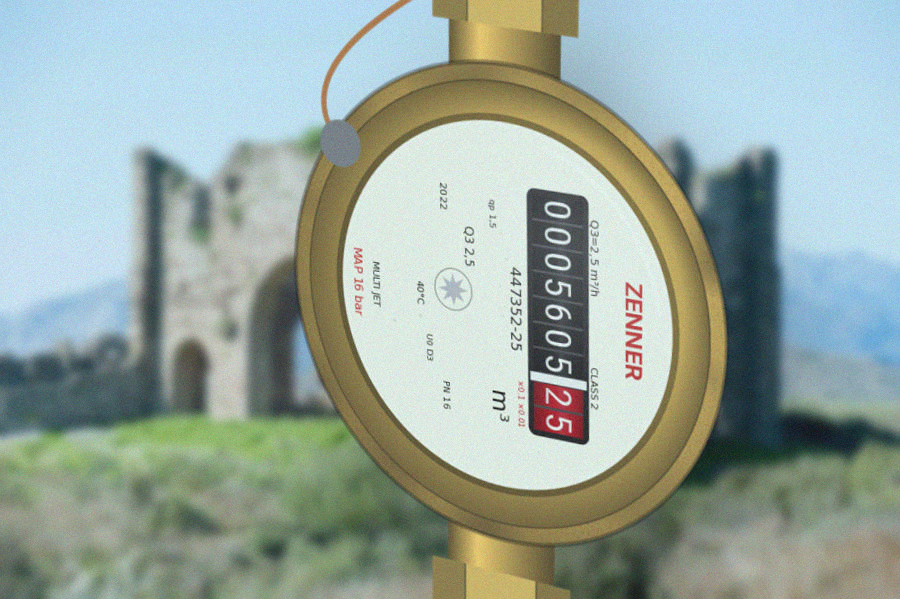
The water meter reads 5605.25 m³
